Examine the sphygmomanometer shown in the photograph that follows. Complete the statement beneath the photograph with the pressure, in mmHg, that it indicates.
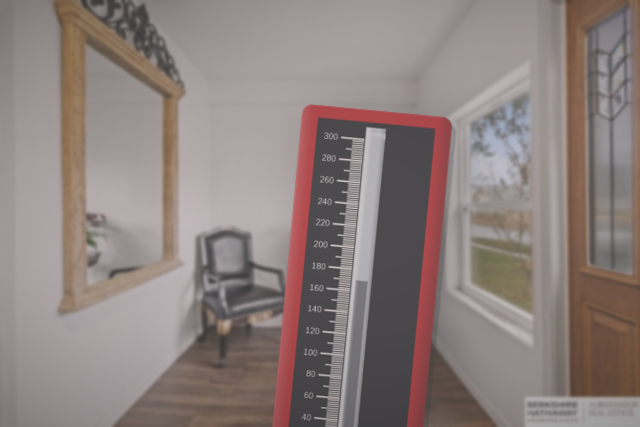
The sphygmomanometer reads 170 mmHg
